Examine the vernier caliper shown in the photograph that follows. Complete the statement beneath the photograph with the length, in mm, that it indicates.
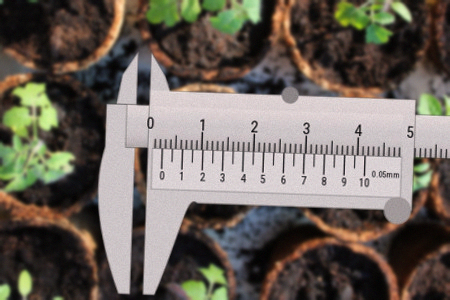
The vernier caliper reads 2.4 mm
